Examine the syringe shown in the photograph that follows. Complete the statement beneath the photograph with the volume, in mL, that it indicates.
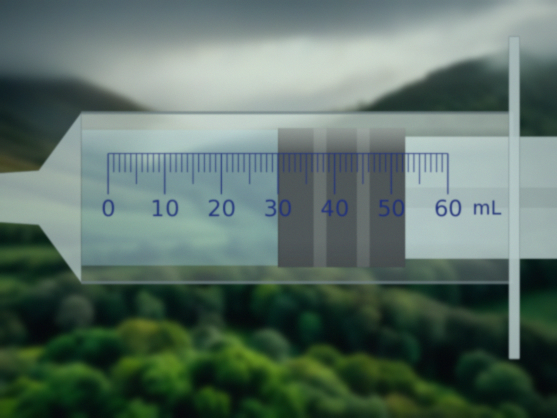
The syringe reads 30 mL
